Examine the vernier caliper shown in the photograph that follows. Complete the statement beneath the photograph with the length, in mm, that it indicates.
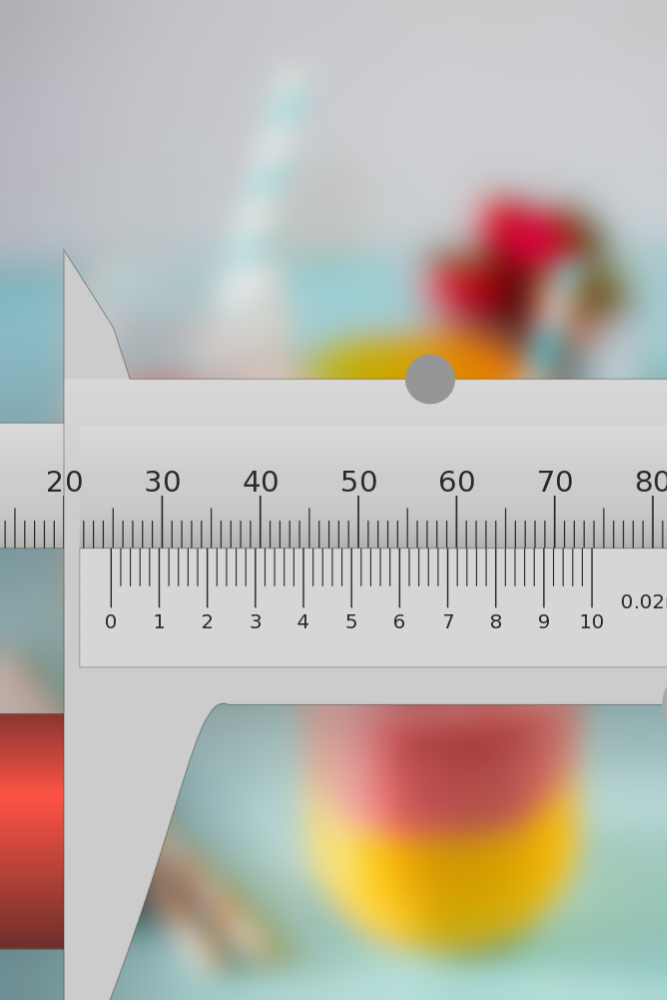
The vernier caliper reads 24.8 mm
